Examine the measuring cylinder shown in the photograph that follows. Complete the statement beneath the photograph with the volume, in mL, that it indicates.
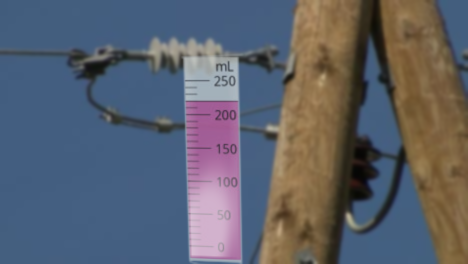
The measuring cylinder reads 220 mL
